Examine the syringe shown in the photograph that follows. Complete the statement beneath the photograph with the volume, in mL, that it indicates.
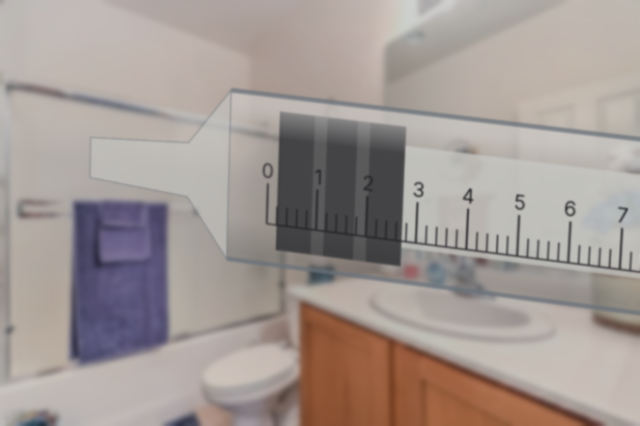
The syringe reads 0.2 mL
